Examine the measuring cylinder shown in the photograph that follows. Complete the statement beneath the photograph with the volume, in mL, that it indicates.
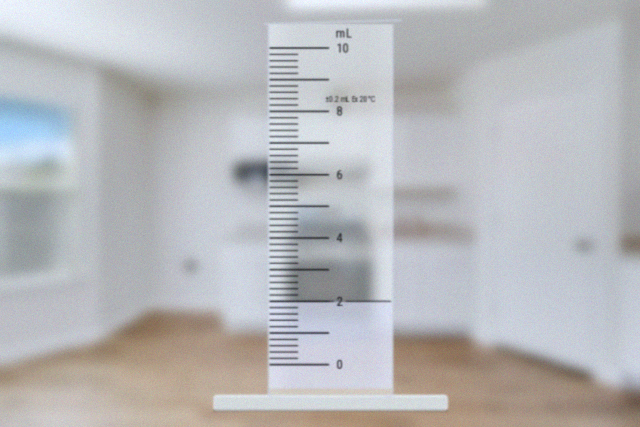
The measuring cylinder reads 2 mL
